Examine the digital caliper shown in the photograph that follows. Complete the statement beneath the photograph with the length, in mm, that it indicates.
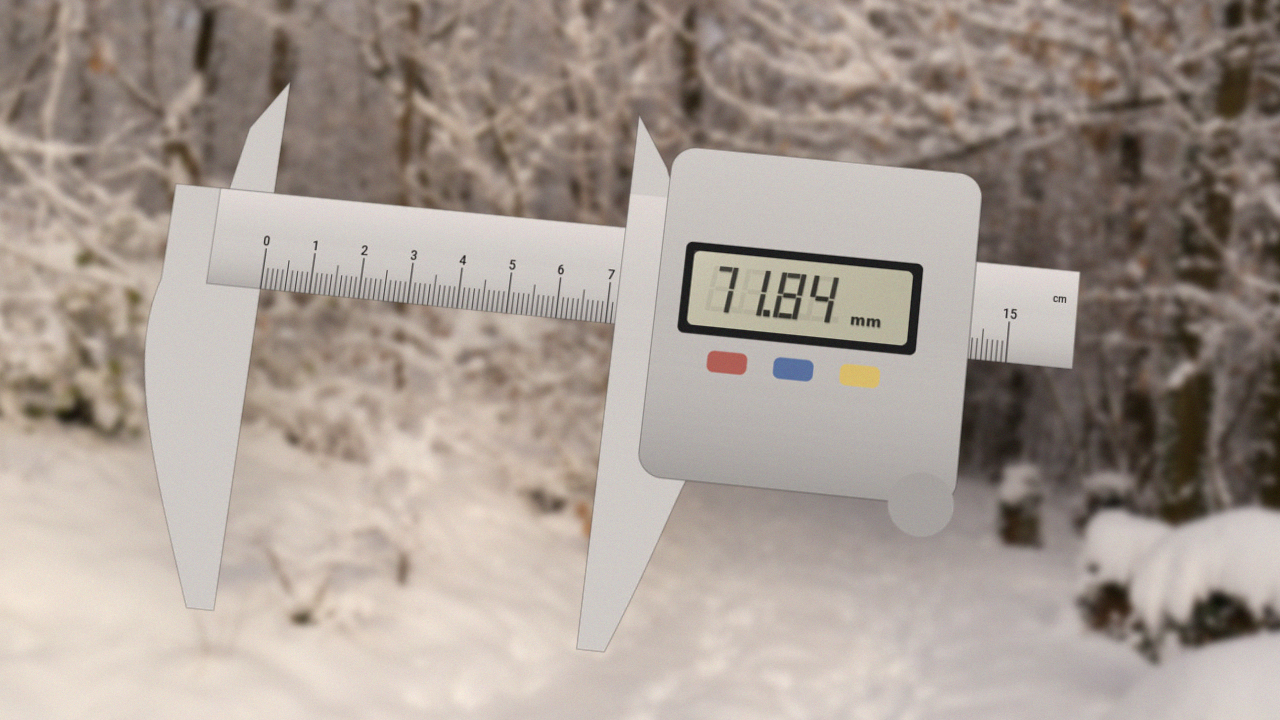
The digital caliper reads 71.84 mm
